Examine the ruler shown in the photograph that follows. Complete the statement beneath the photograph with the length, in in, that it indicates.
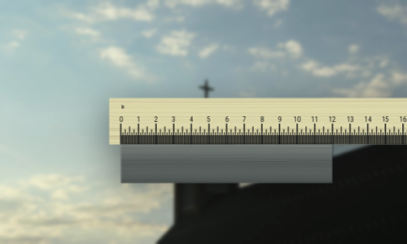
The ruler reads 12 in
